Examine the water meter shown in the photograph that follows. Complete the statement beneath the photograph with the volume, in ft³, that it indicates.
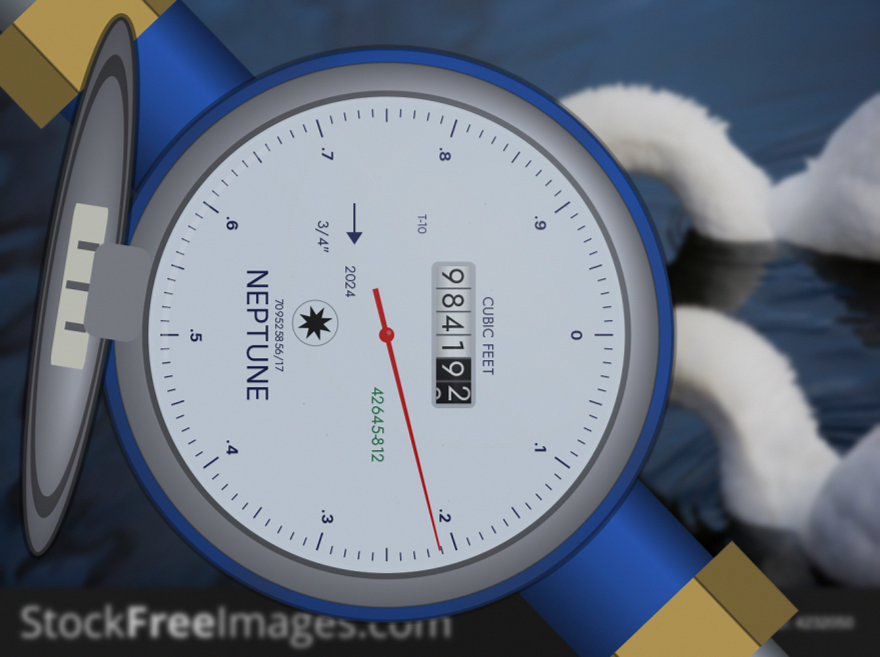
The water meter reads 984192.21 ft³
